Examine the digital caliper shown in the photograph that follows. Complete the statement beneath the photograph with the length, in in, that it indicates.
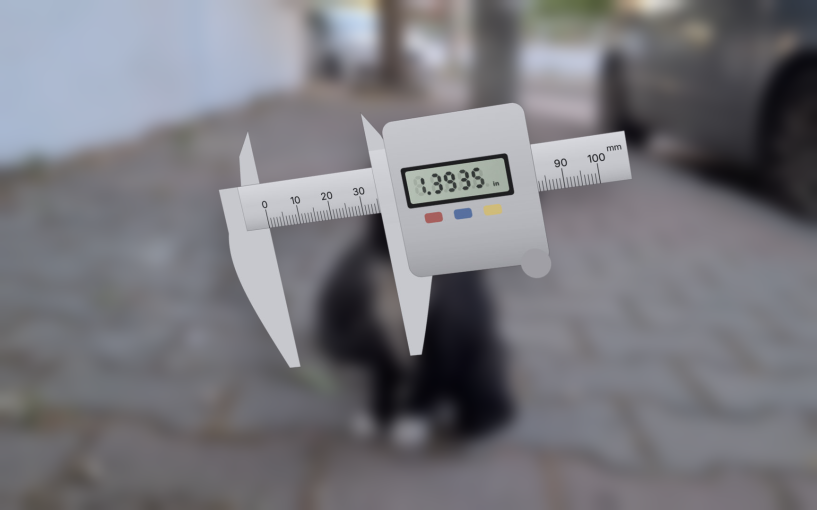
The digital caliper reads 1.3935 in
